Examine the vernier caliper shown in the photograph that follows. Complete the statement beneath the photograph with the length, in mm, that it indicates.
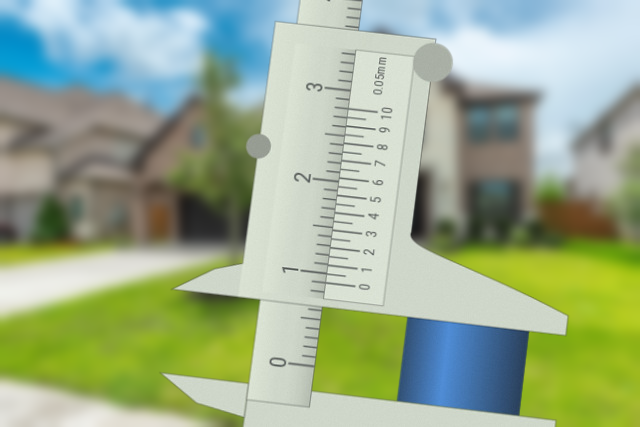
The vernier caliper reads 9.0 mm
